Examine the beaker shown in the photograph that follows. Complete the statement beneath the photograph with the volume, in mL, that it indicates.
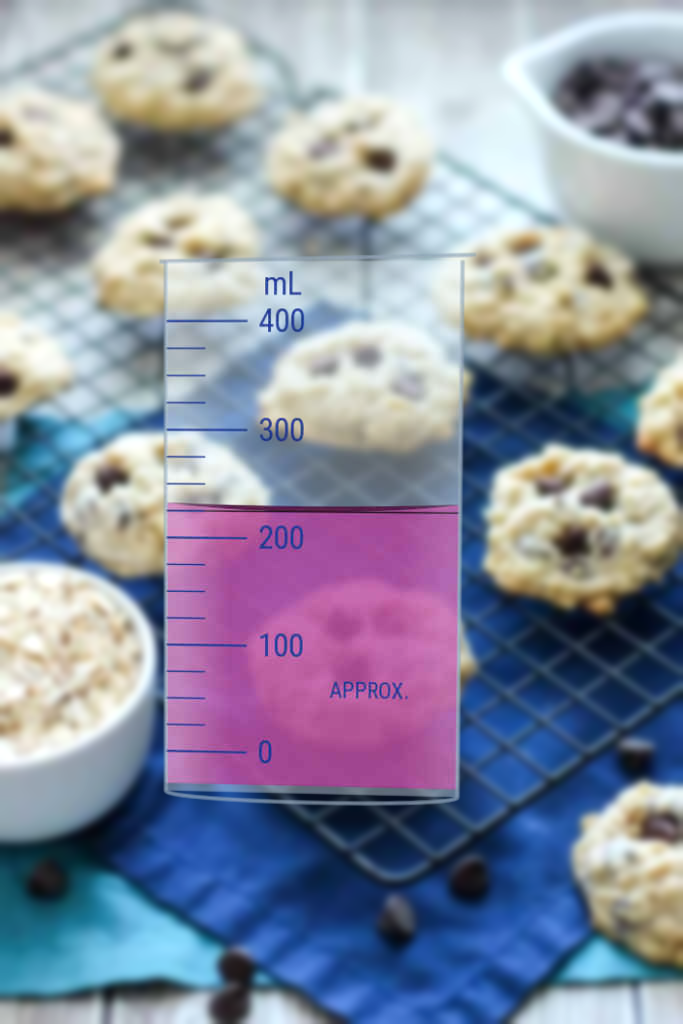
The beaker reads 225 mL
